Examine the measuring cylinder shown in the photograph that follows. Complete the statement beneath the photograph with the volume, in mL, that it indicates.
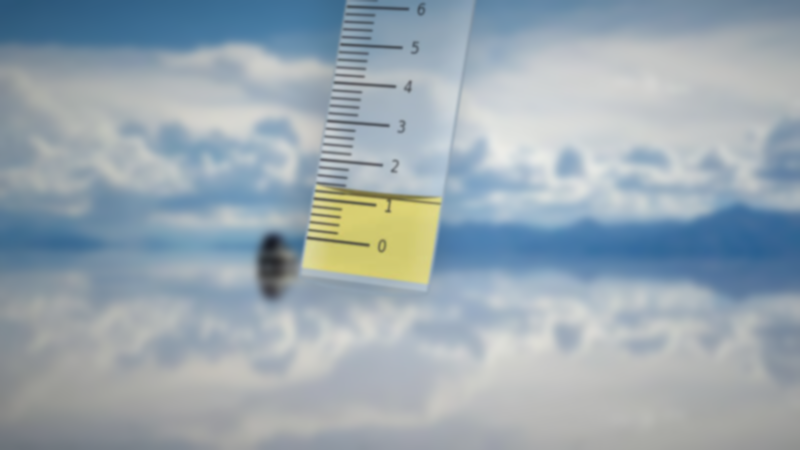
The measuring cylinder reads 1.2 mL
